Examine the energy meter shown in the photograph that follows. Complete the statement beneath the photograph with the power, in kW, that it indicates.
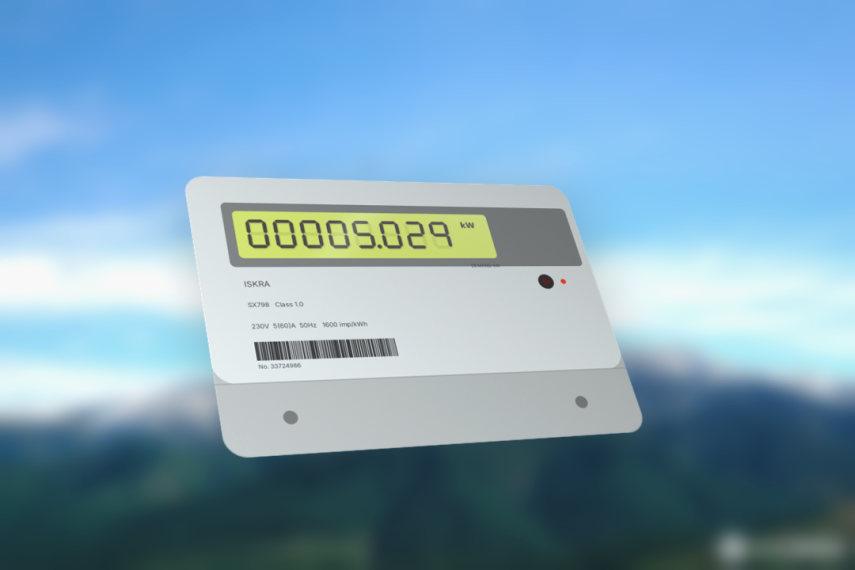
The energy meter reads 5.029 kW
